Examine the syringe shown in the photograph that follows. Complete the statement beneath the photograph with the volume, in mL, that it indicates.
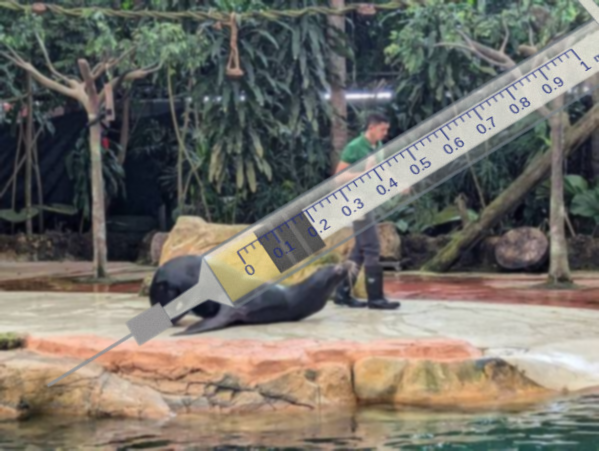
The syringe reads 0.06 mL
